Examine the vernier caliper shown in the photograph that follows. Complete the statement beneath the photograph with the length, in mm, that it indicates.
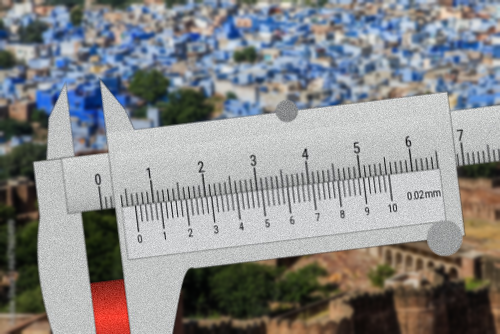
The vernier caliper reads 6.5 mm
